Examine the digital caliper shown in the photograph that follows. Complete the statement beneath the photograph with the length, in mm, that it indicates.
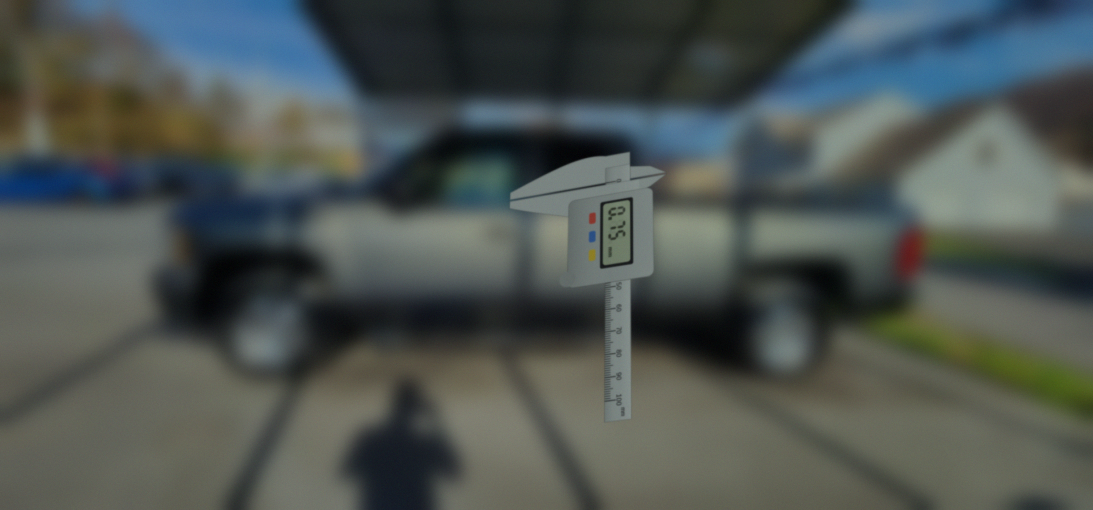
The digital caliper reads 0.75 mm
